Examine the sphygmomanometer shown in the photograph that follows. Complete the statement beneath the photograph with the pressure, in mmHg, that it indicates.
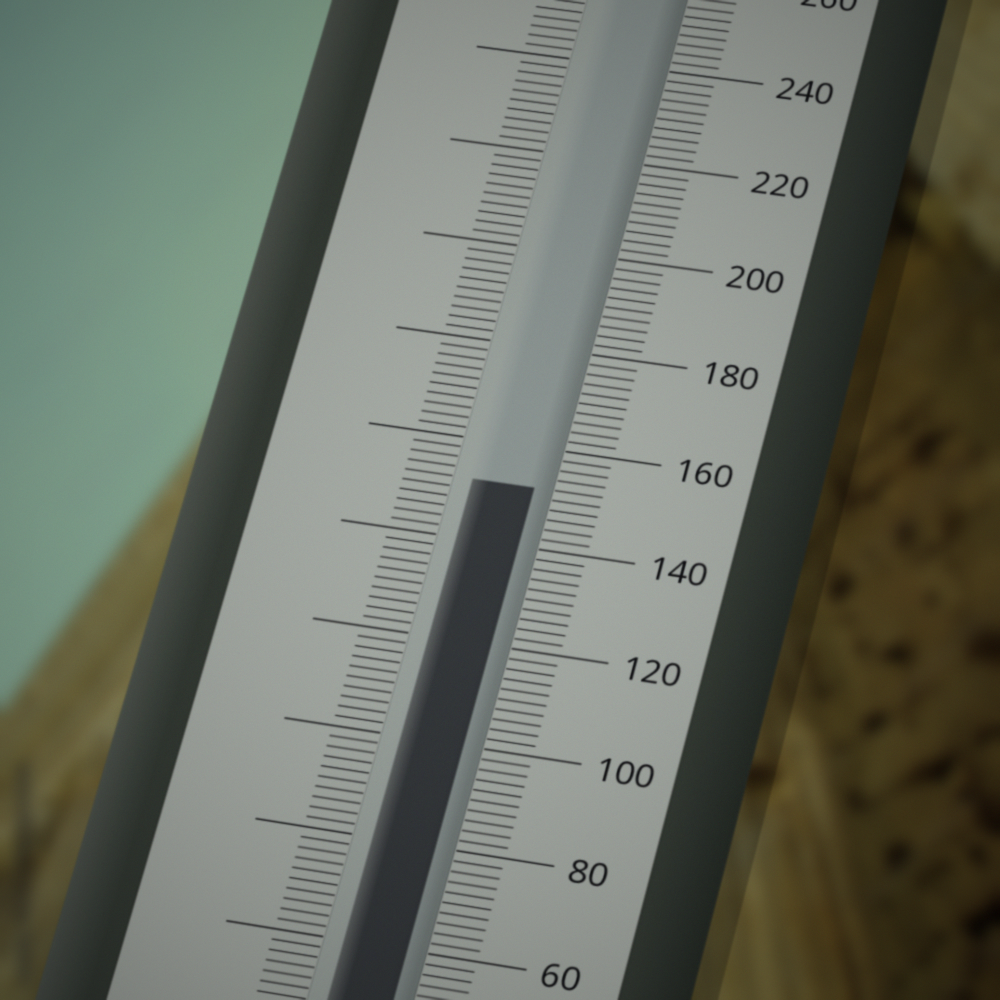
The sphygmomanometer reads 152 mmHg
